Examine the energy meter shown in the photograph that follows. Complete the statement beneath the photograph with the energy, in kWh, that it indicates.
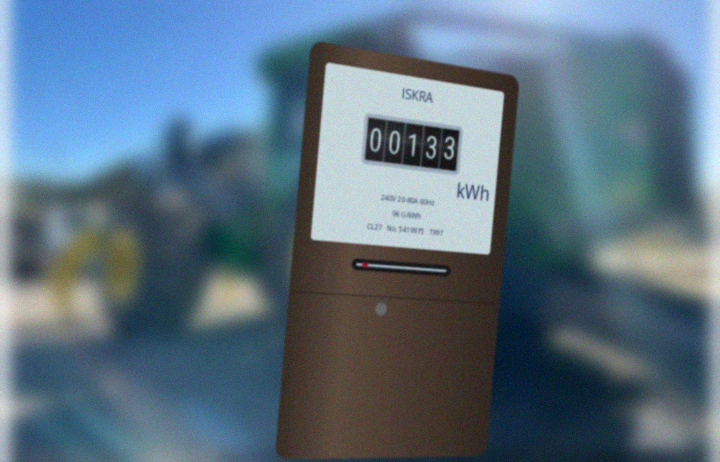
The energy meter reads 133 kWh
